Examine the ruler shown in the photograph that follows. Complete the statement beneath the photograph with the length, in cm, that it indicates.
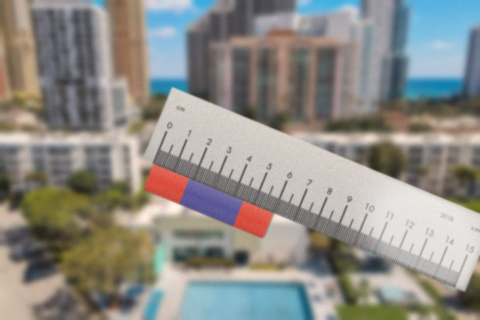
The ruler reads 6 cm
